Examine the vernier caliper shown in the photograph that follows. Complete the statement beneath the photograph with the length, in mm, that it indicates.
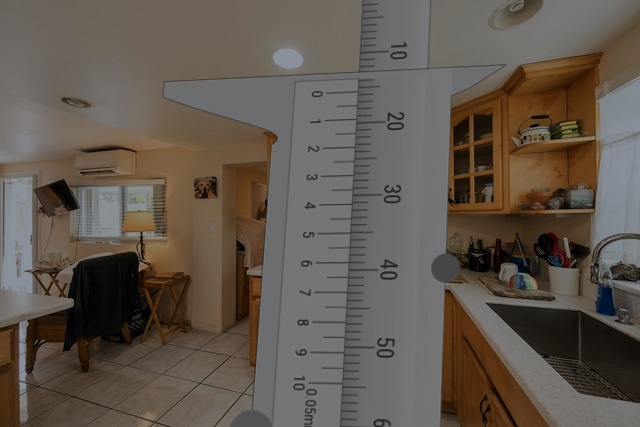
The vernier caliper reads 15.6 mm
